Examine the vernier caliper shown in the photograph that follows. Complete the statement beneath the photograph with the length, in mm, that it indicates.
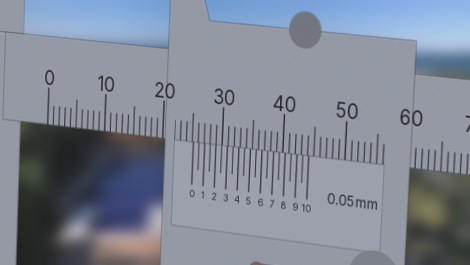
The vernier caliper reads 25.2 mm
